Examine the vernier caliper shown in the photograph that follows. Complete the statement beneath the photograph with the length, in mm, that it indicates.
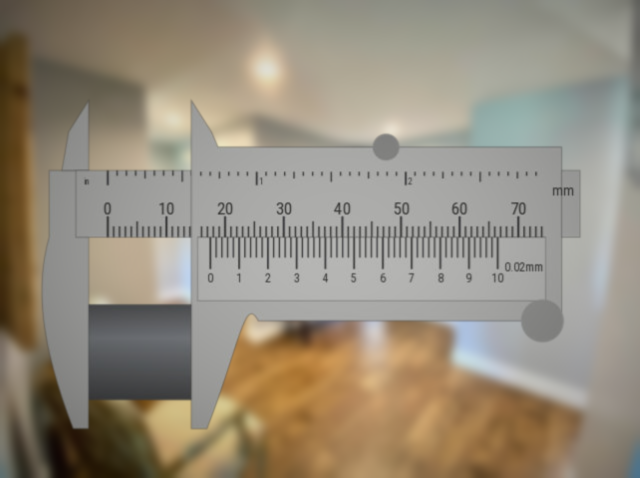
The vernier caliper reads 17.5 mm
